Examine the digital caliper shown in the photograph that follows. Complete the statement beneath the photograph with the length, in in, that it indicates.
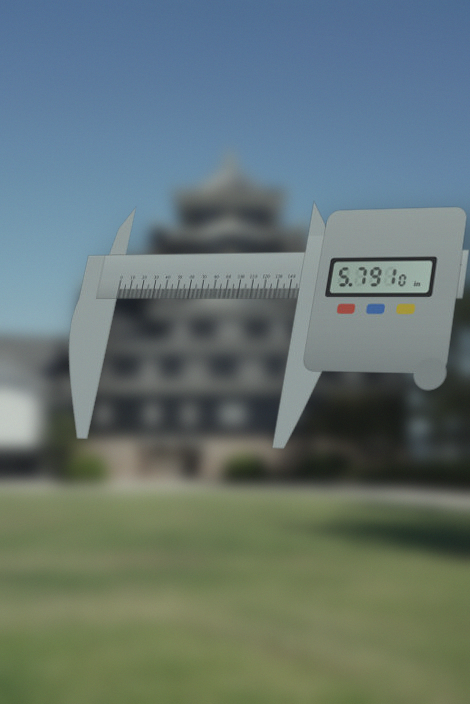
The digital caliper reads 5.7910 in
